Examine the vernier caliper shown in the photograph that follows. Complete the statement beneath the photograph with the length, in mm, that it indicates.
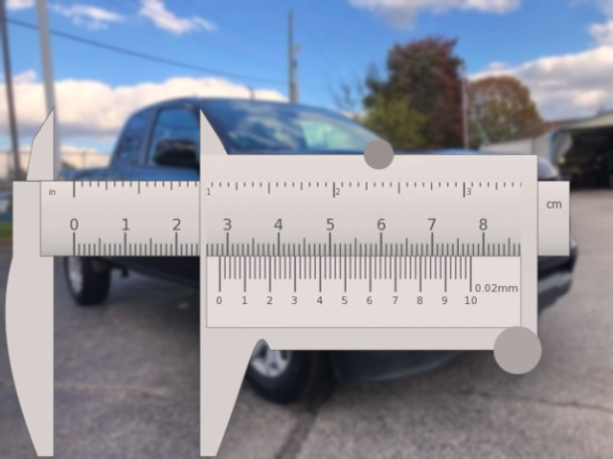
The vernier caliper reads 28.5 mm
